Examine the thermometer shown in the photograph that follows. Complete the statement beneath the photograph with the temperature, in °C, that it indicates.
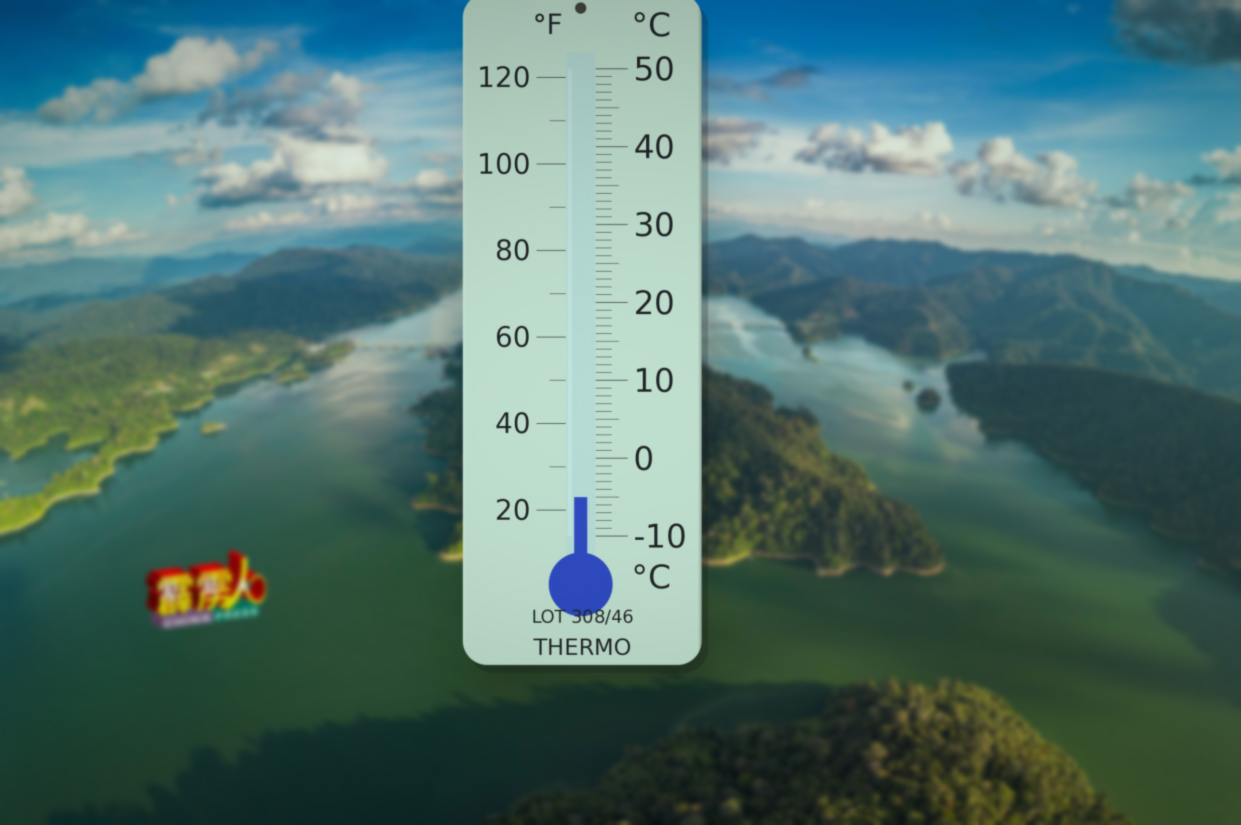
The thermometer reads -5 °C
